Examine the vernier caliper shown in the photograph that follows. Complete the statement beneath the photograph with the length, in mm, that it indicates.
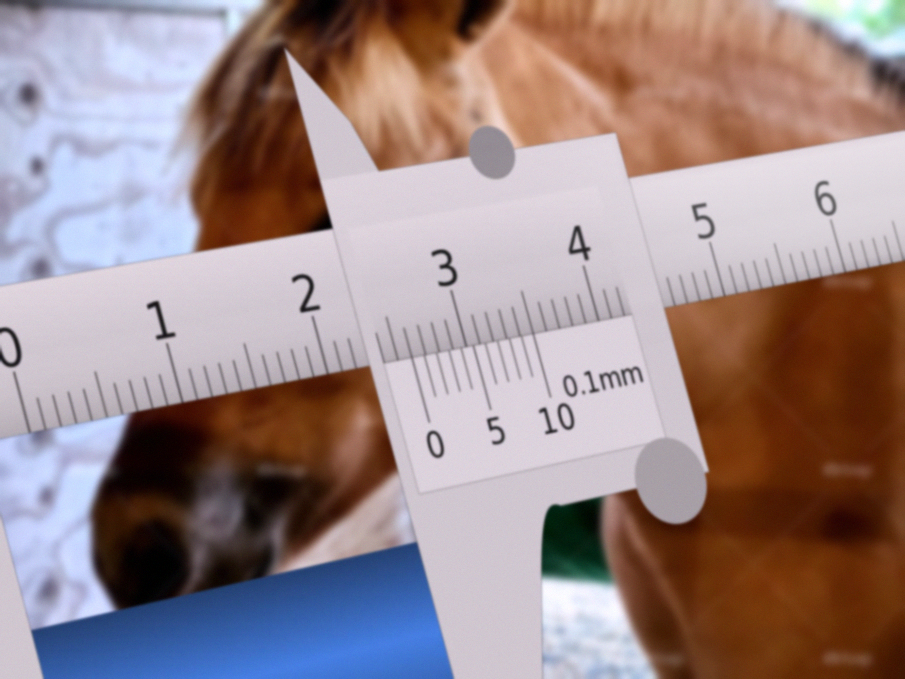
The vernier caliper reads 26.0 mm
